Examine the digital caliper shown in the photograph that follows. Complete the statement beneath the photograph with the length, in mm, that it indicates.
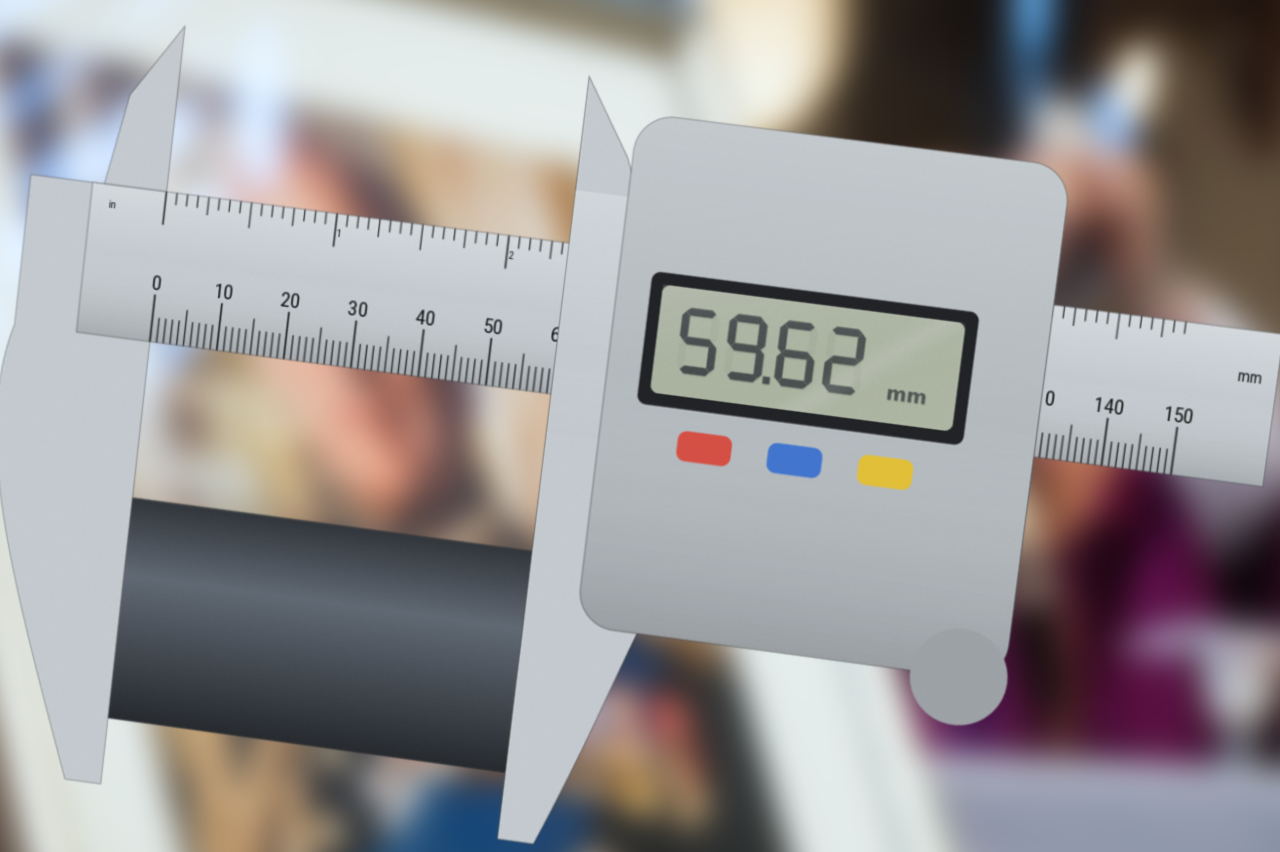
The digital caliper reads 59.62 mm
